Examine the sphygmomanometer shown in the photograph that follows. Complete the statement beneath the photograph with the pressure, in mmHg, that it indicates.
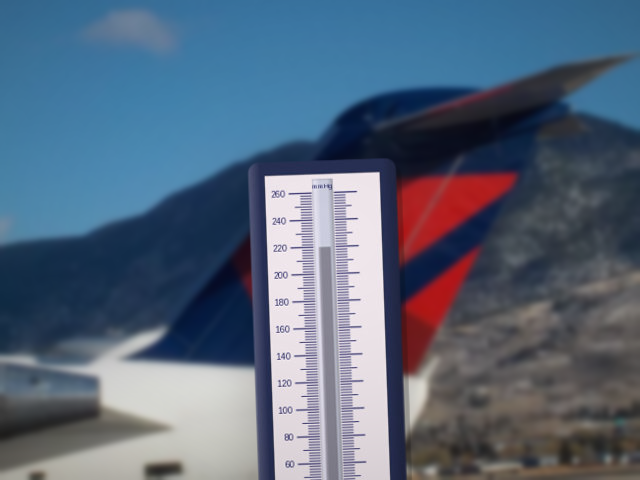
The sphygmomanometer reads 220 mmHg
